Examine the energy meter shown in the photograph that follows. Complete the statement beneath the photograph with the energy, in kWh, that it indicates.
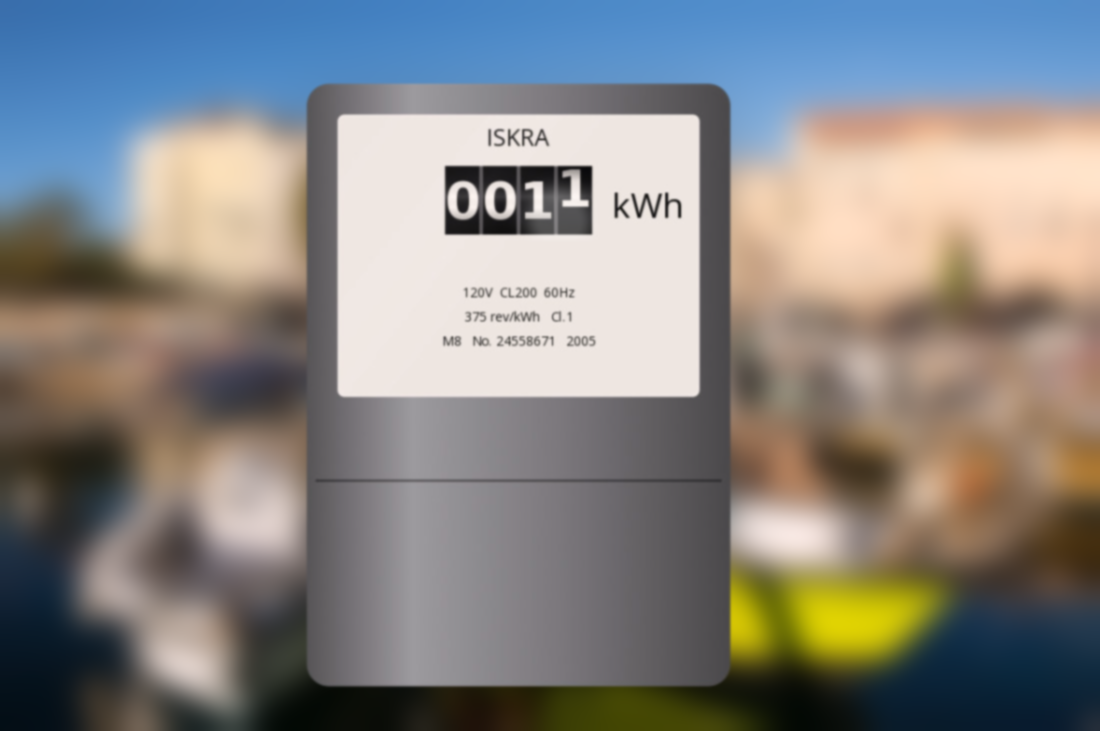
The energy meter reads 11 kWh
